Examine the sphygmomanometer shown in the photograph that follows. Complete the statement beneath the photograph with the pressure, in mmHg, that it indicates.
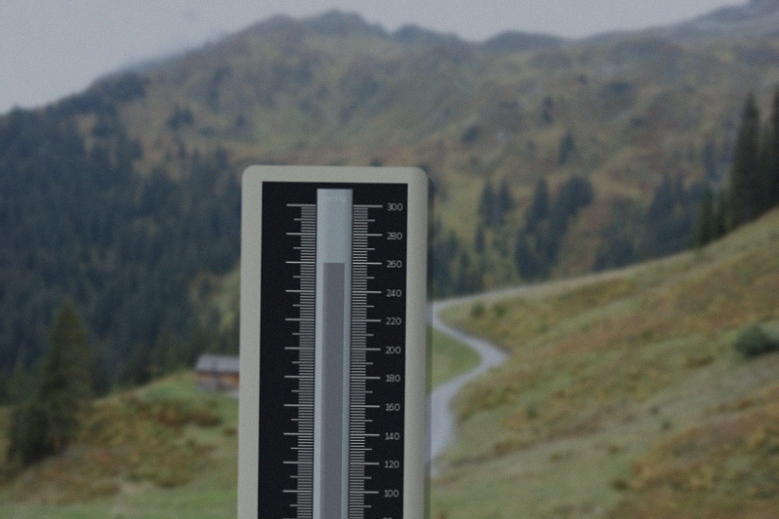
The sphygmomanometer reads 260 mmHg
